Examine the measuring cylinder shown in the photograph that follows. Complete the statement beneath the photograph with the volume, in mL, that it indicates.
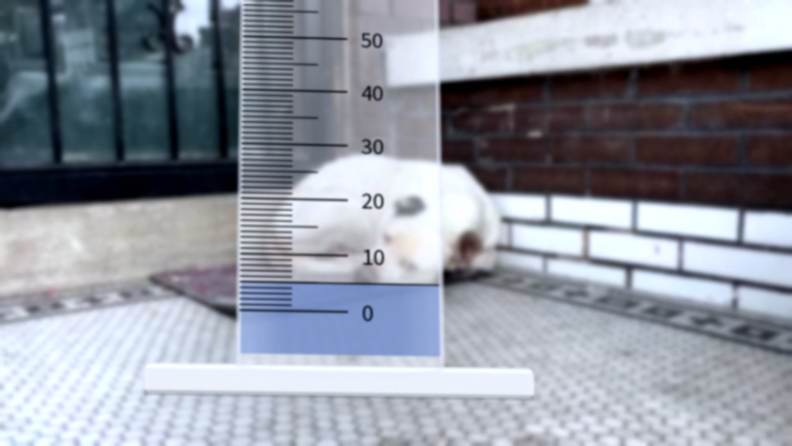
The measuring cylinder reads 5 mL
